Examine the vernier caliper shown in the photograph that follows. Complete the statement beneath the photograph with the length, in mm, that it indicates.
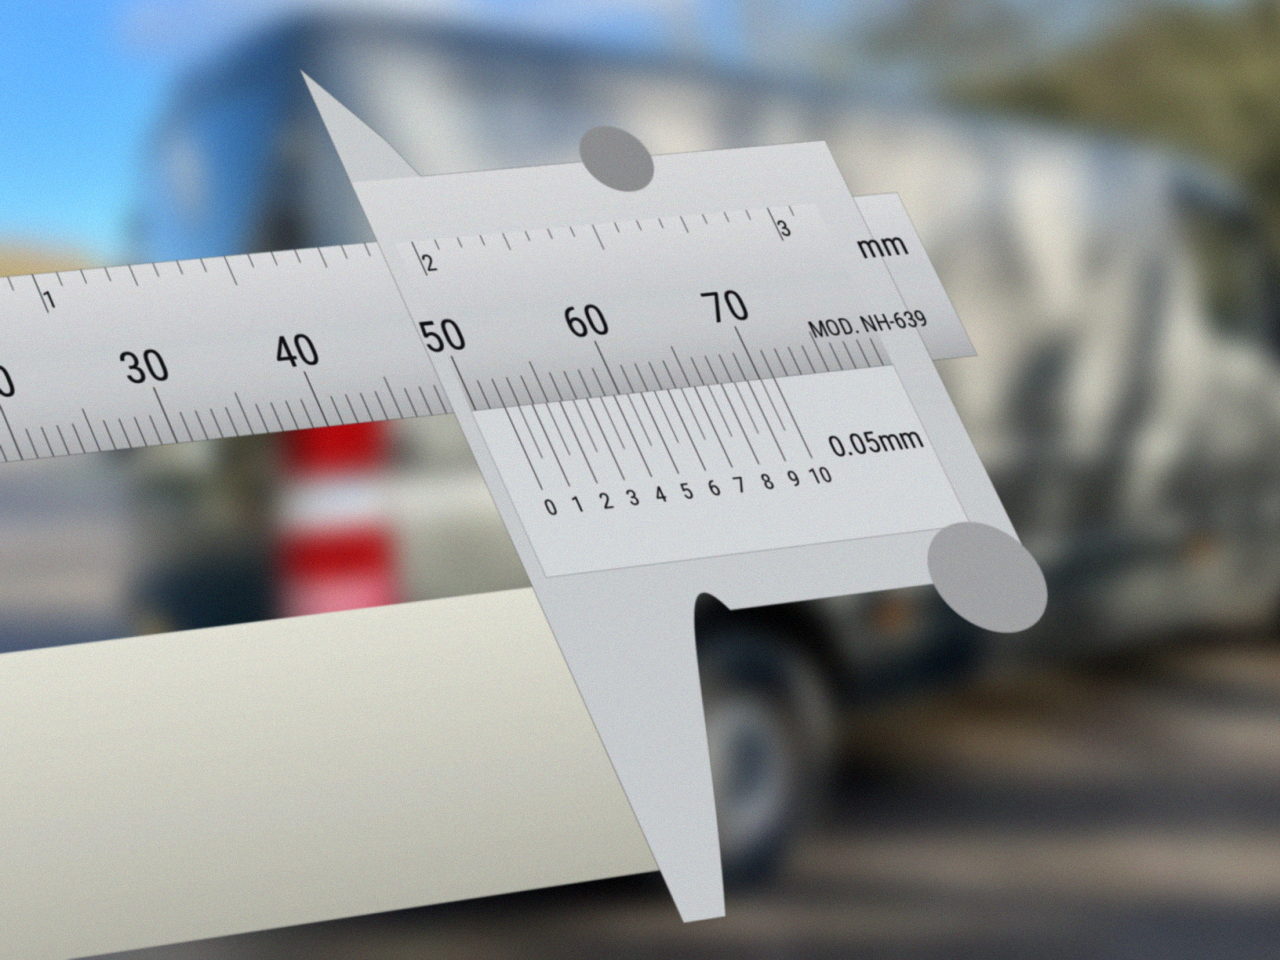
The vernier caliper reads 52.0 mm
